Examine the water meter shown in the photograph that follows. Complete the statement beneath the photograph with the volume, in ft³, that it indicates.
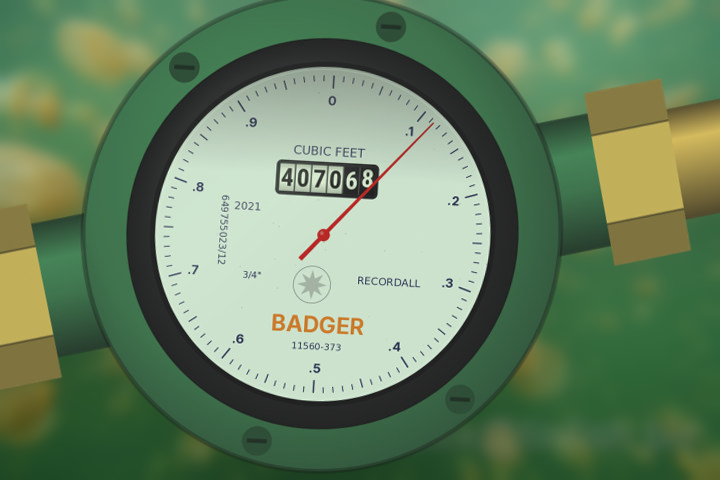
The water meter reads 407068.11 ft³
